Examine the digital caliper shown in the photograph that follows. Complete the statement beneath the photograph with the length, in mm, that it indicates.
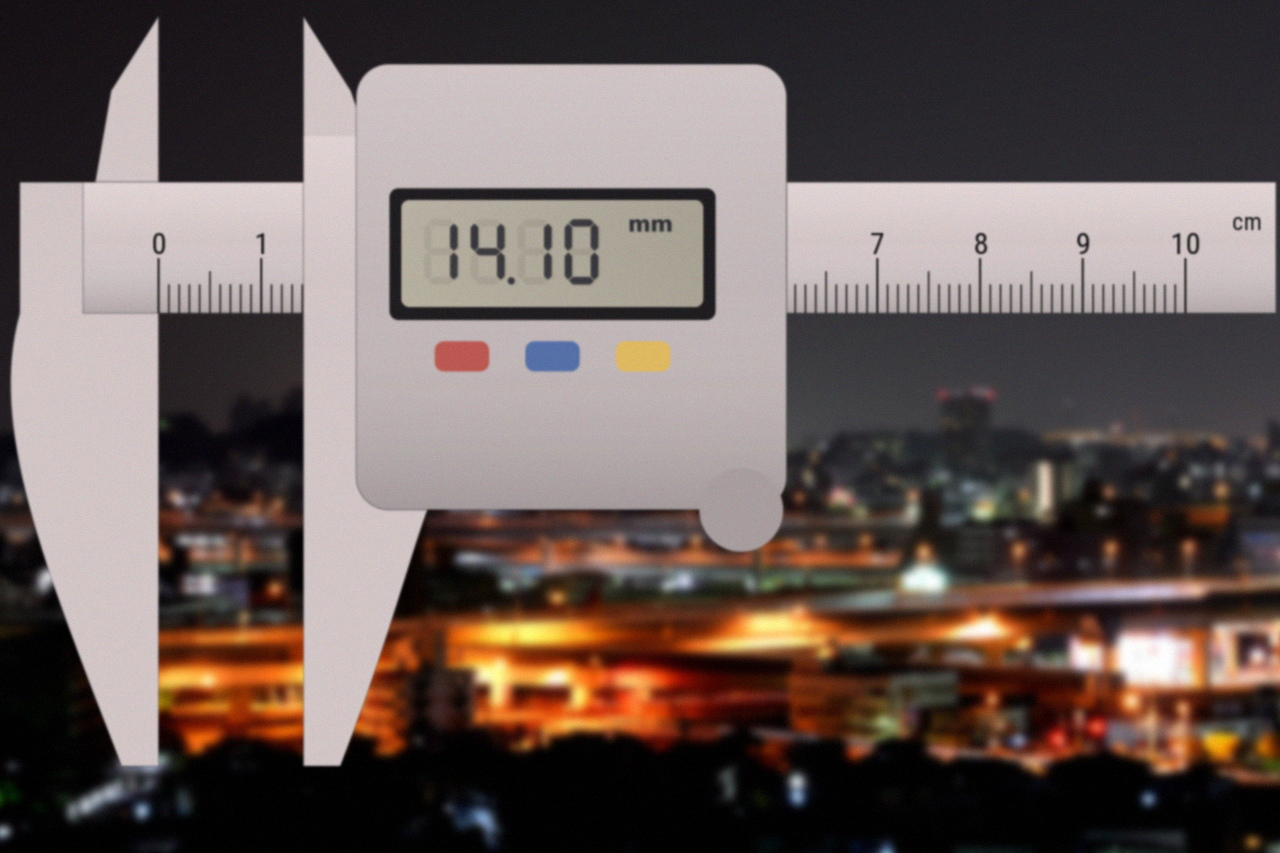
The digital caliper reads 14.10 mm
